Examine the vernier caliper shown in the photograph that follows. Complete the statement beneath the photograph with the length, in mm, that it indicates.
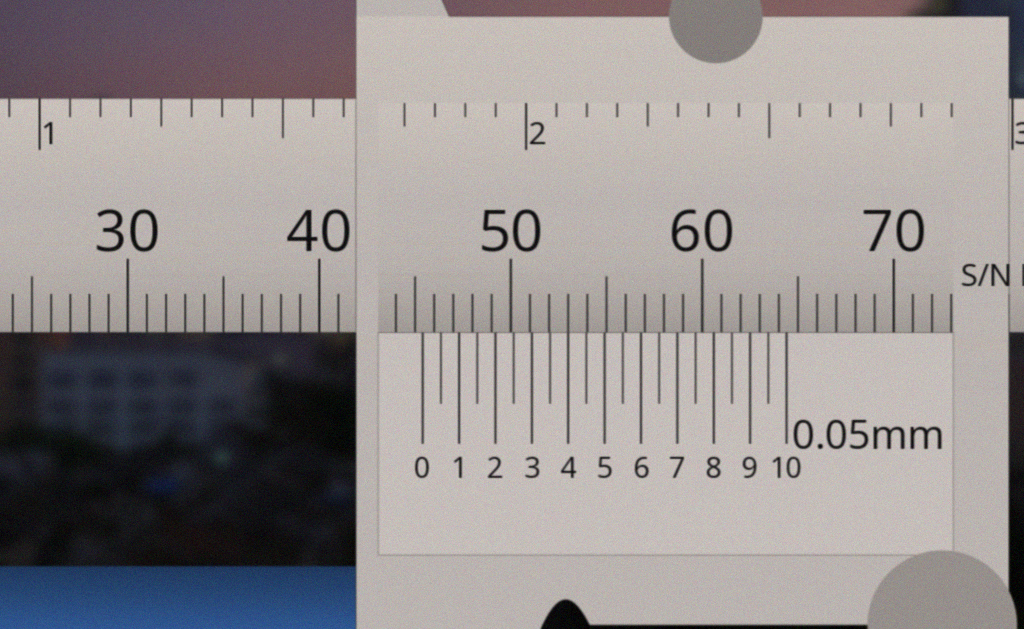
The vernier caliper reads 45.4 mm
